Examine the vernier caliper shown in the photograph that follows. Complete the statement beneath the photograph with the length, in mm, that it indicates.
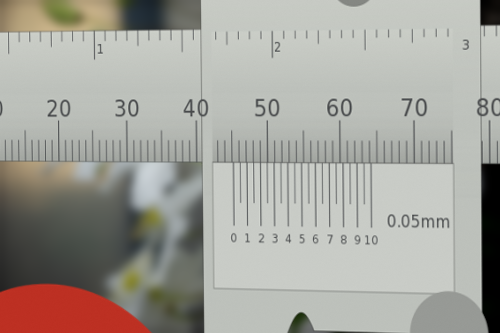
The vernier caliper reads 45.2 mm
